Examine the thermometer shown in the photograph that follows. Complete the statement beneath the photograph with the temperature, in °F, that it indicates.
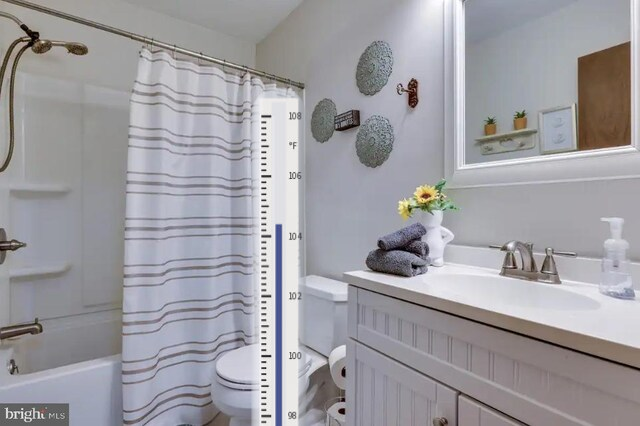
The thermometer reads 104.4 °F
